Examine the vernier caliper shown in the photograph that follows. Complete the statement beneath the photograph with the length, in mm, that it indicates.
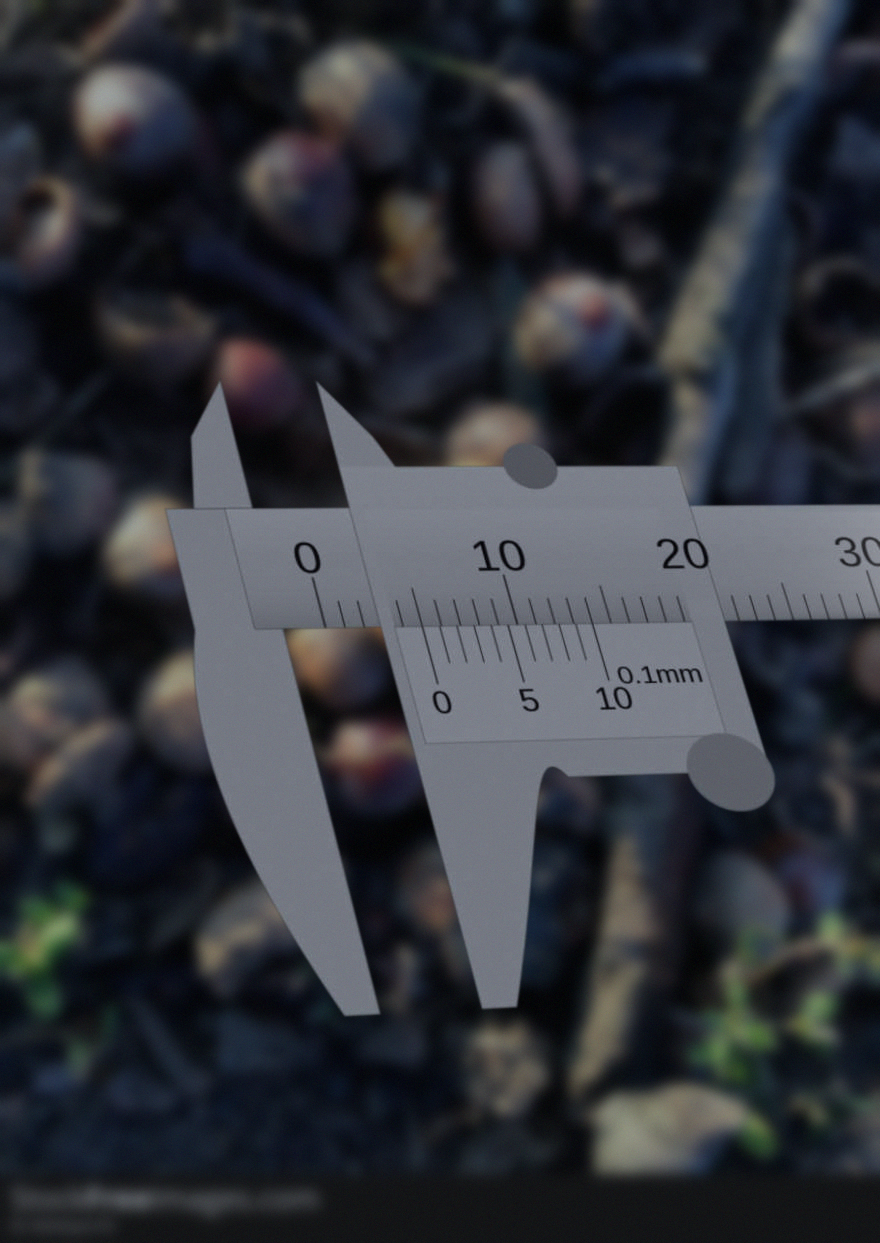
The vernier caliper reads 5.0 mm
